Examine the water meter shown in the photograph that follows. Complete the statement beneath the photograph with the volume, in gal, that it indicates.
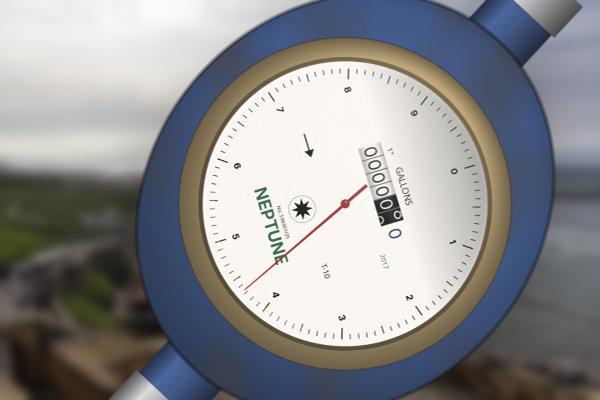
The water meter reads 84.3 gal
